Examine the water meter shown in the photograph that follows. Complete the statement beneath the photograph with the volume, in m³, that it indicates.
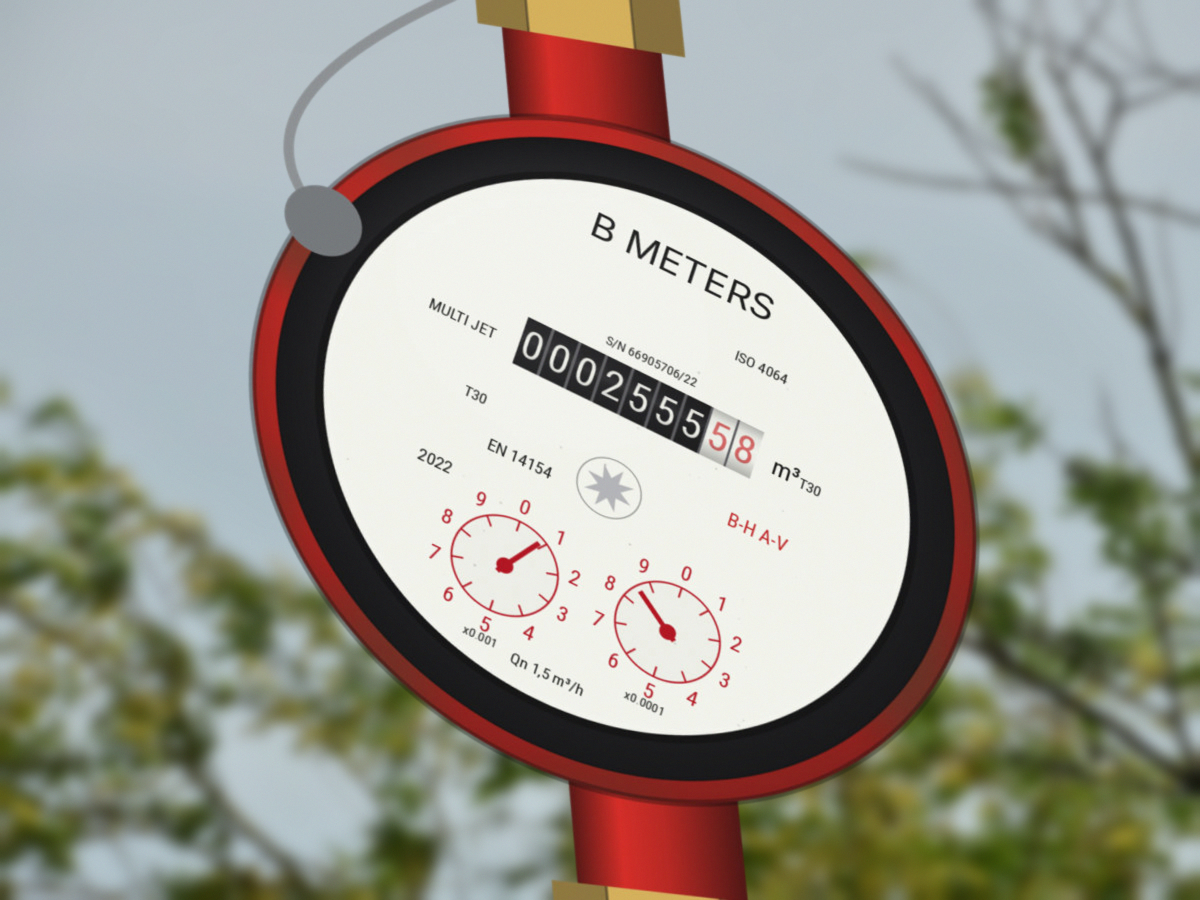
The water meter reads 2555.5808 m³
